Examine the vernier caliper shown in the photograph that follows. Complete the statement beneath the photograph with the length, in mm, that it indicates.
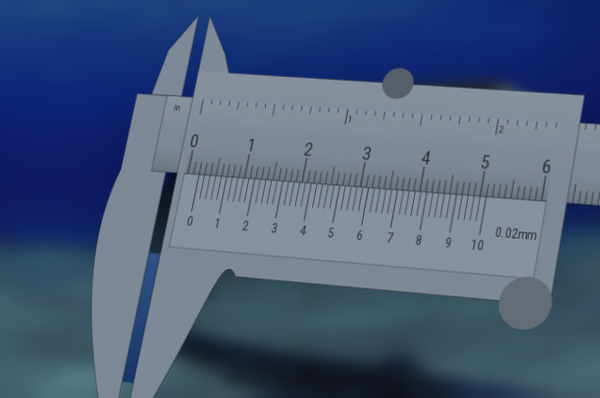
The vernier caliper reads 2.0 mm
